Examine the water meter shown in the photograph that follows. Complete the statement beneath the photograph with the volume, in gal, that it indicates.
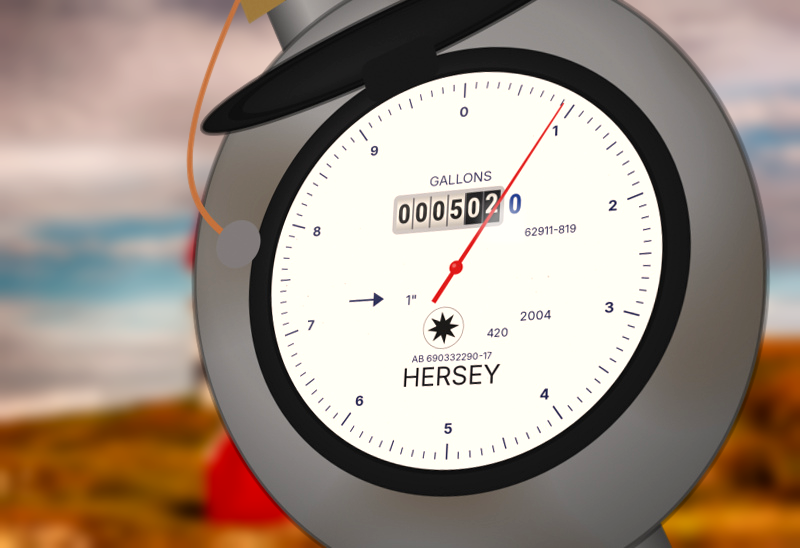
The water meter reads 5020.9 gal
